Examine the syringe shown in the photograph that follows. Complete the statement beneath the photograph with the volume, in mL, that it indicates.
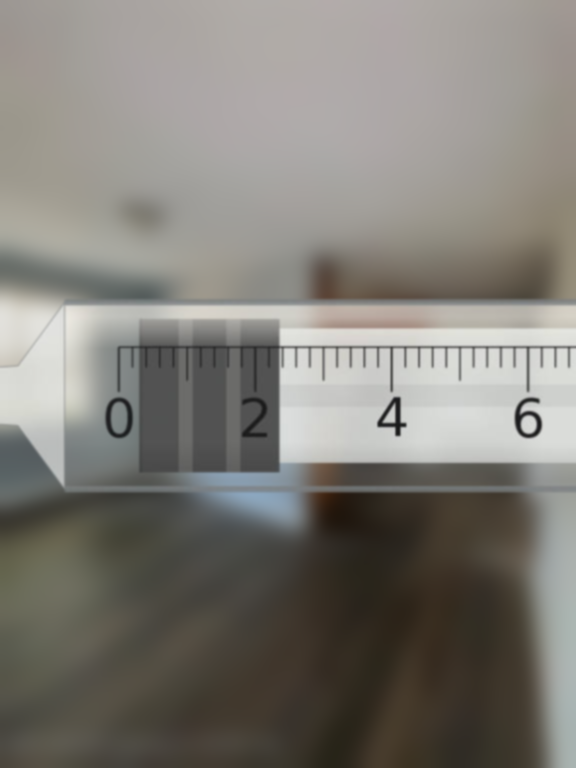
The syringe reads 0.3 mL
